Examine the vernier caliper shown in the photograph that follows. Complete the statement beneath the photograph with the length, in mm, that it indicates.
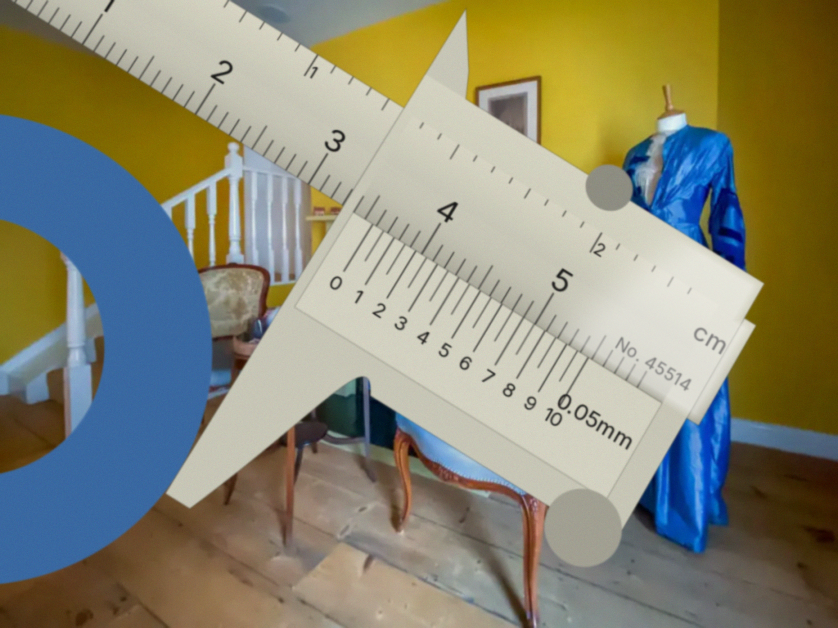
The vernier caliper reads 35.7 mm
